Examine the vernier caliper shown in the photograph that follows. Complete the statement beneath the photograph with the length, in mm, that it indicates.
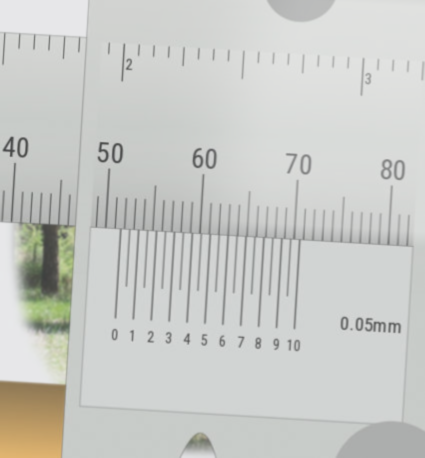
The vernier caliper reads 51.6 mm
